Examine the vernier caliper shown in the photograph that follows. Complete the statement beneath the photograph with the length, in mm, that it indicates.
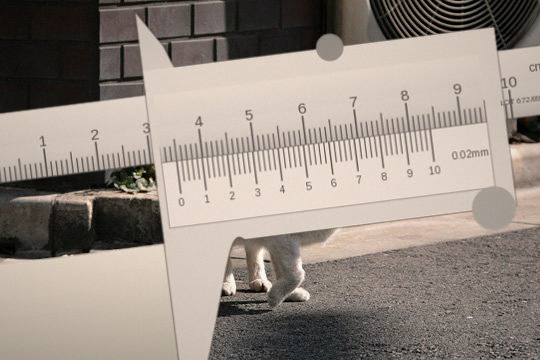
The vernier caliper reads 35.0 mm
